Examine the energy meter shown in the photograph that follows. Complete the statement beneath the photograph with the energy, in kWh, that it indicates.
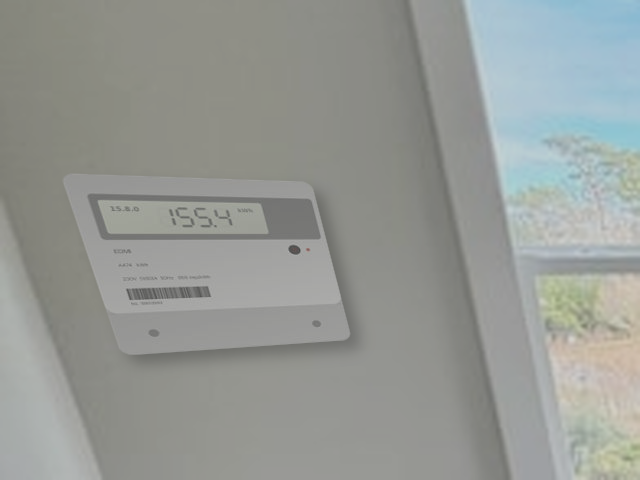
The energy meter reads 155.4 kWh
